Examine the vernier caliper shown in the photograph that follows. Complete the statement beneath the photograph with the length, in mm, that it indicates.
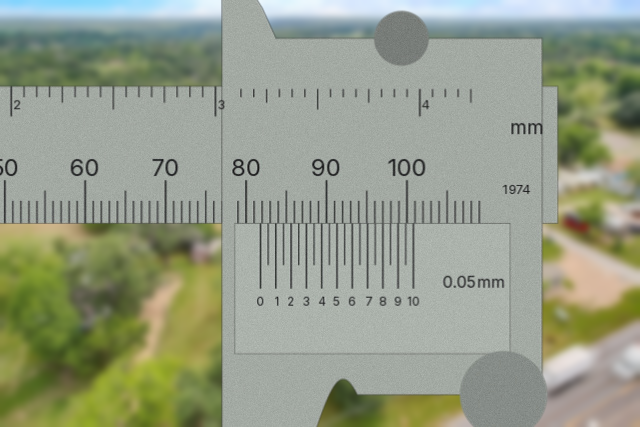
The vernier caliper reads 81.8 mm
